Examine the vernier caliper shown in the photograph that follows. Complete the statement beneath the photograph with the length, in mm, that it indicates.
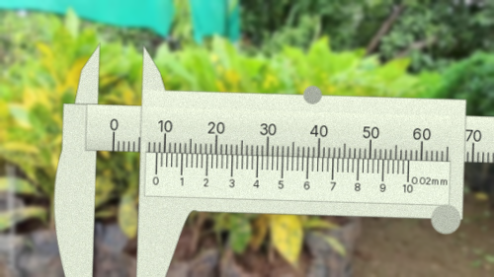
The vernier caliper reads 8.5 mm
